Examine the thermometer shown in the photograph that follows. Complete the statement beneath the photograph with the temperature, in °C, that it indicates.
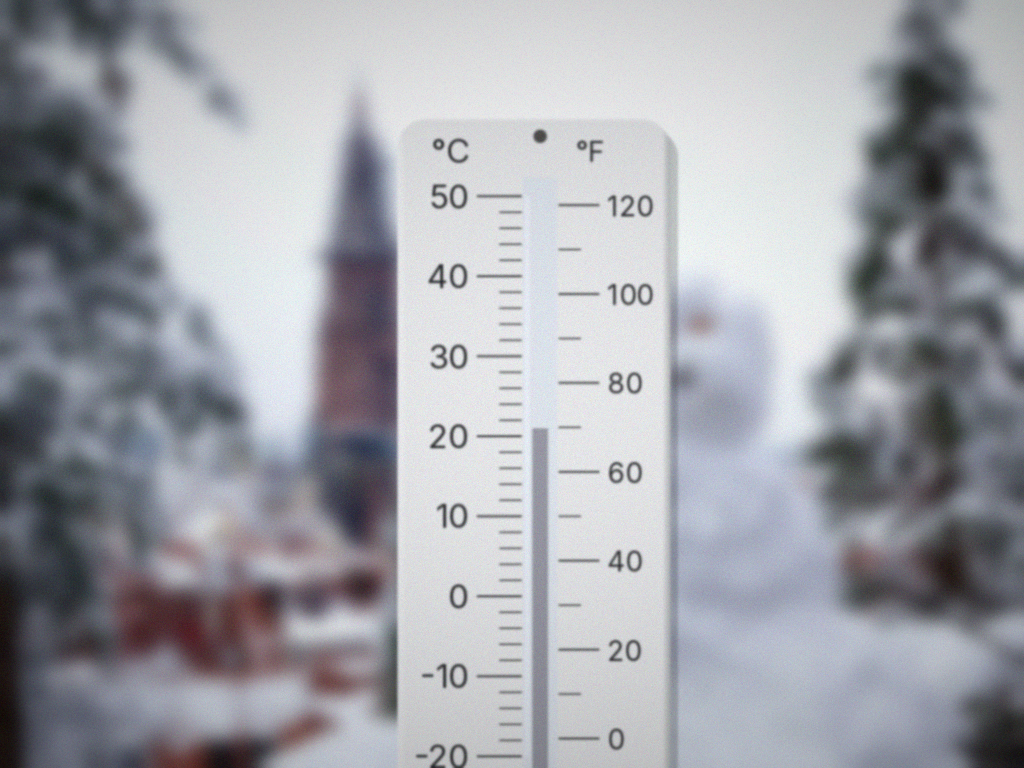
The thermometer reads 21 °C
